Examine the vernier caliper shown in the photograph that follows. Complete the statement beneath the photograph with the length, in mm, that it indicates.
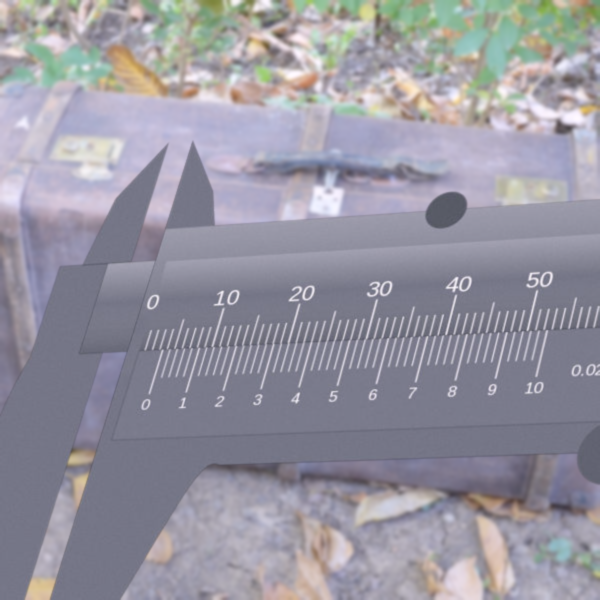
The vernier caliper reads 3.4 mm
